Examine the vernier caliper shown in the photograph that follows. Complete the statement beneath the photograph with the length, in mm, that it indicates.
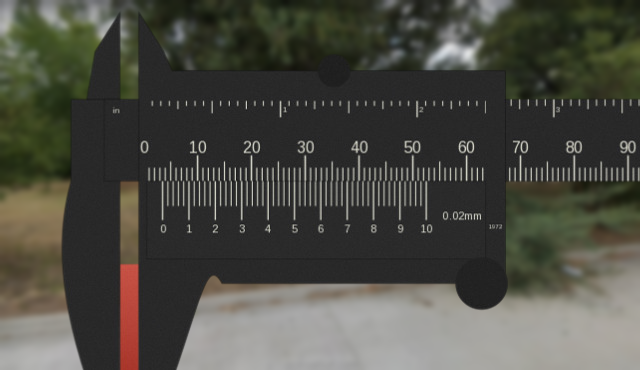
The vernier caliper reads 3.5 mm
